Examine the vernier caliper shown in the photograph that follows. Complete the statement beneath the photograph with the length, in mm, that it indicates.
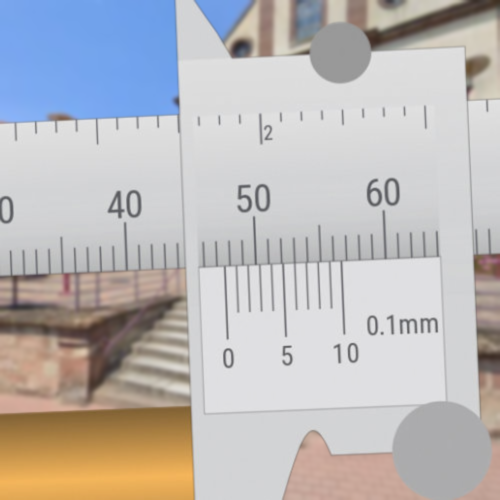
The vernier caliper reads 47.6 mm
